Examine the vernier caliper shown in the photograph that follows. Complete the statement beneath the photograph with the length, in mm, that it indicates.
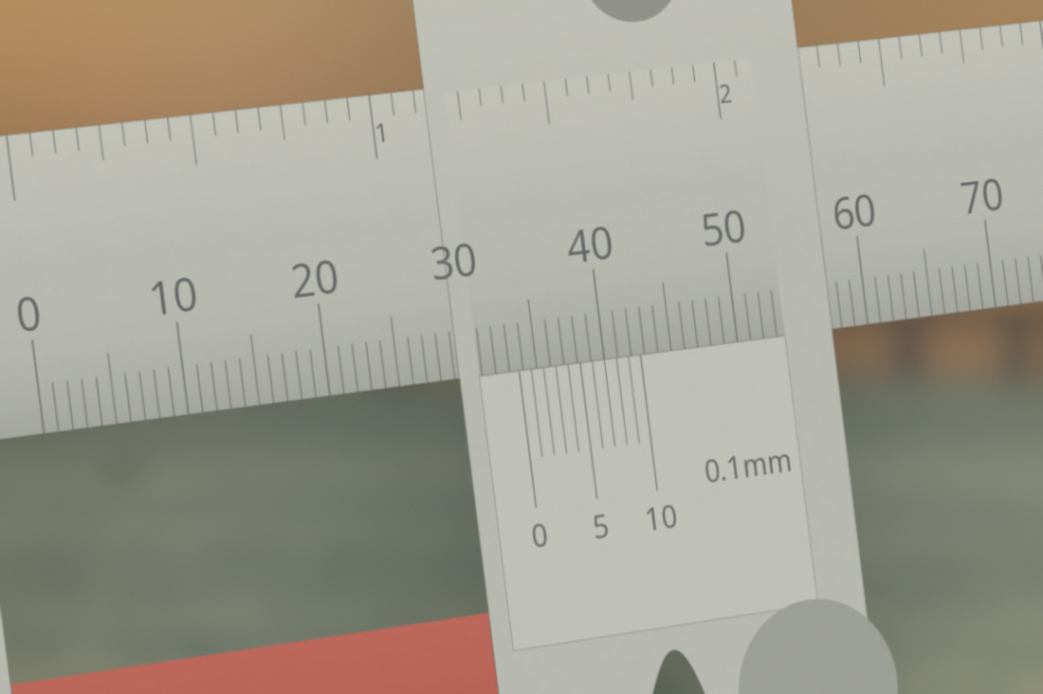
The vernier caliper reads 33.7 mm
